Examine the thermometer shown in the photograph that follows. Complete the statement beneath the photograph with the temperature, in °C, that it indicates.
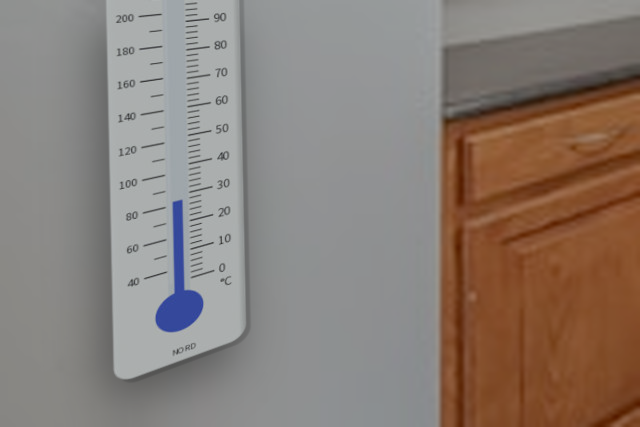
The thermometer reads 28 °C
